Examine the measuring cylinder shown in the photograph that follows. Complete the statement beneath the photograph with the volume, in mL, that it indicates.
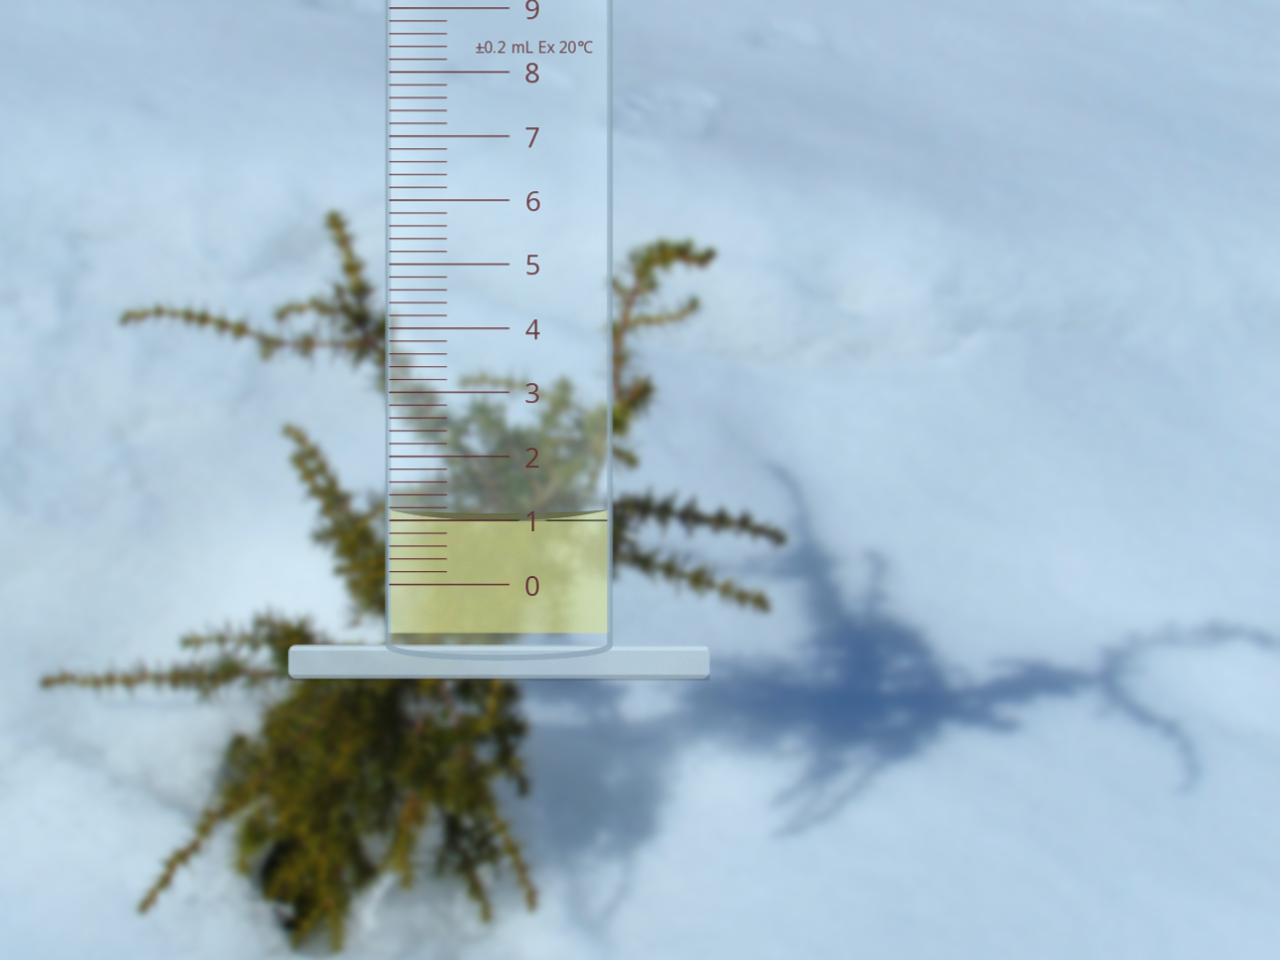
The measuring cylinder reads 1 mL
